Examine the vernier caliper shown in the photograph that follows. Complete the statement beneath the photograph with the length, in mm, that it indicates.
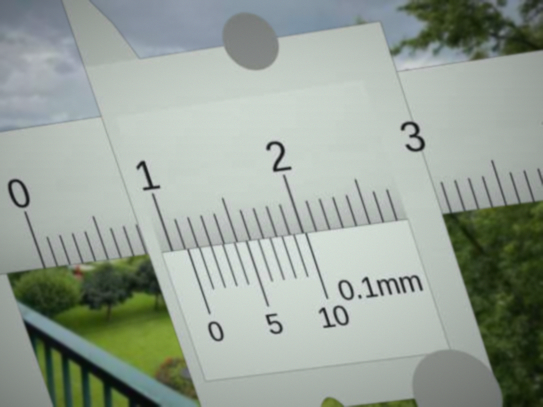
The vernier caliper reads 11.2 mm
